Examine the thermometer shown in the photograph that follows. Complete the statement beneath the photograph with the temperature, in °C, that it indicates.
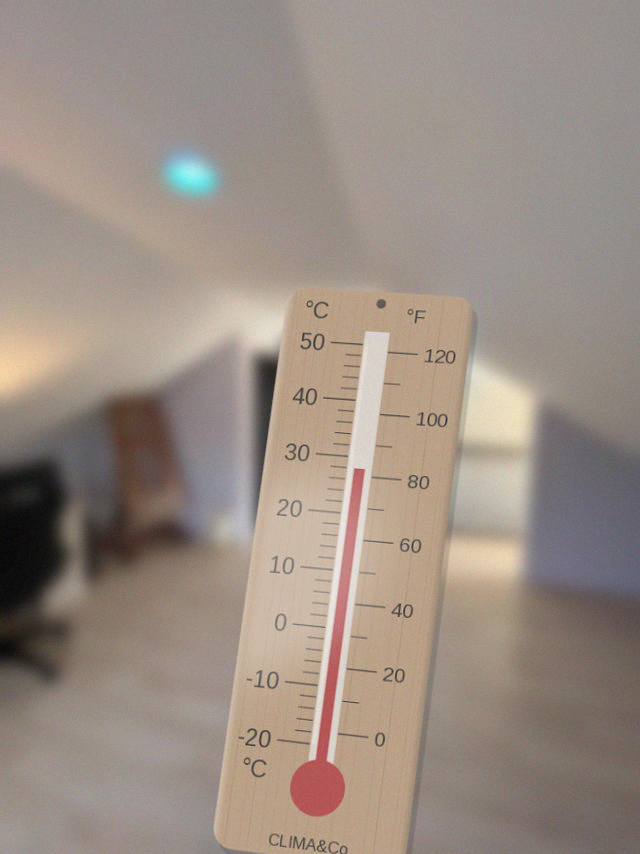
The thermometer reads 28 °C
